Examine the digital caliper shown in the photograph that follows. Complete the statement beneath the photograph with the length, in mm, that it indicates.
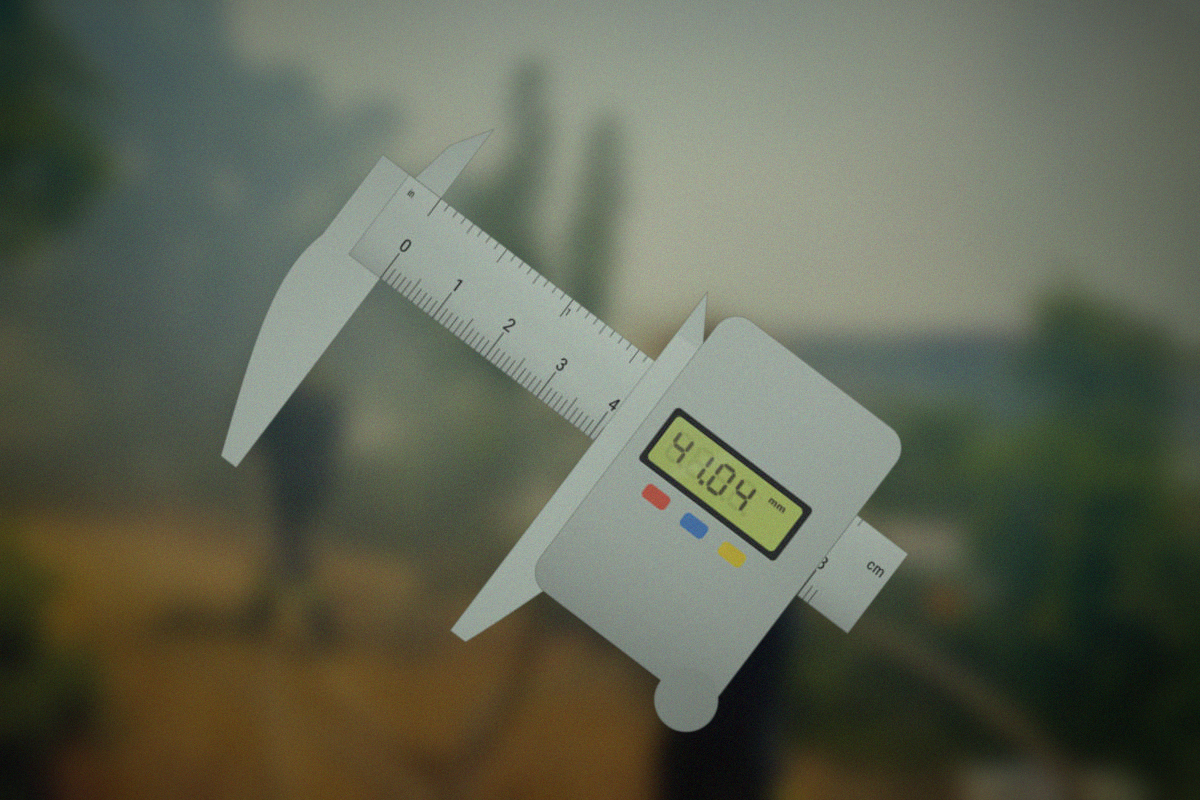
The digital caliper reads 41.04 mm
